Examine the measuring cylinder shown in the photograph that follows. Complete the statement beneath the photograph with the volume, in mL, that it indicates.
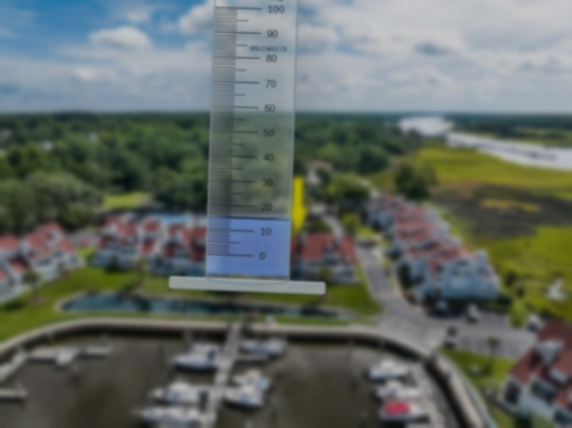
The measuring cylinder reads 15 mL
